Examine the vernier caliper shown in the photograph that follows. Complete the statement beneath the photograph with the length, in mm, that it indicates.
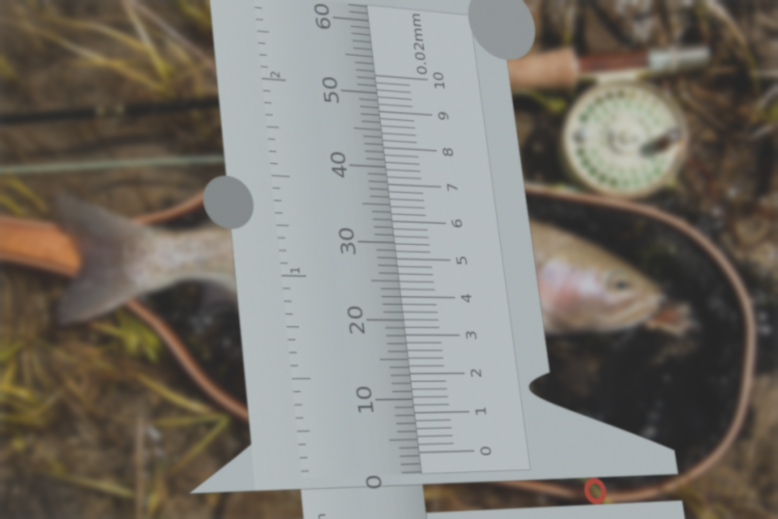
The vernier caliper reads 3.4 mm
